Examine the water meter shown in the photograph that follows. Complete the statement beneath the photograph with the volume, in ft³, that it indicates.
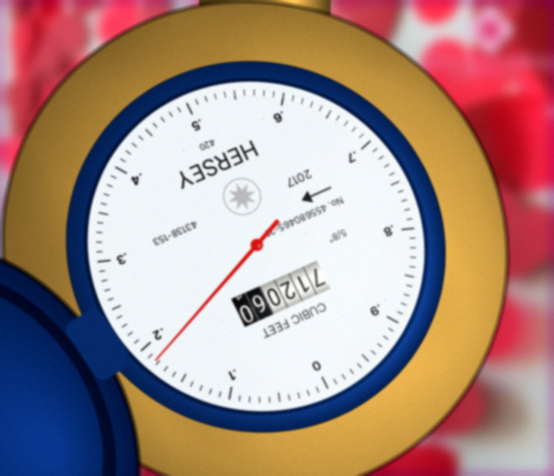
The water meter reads 712060.18 ft³
